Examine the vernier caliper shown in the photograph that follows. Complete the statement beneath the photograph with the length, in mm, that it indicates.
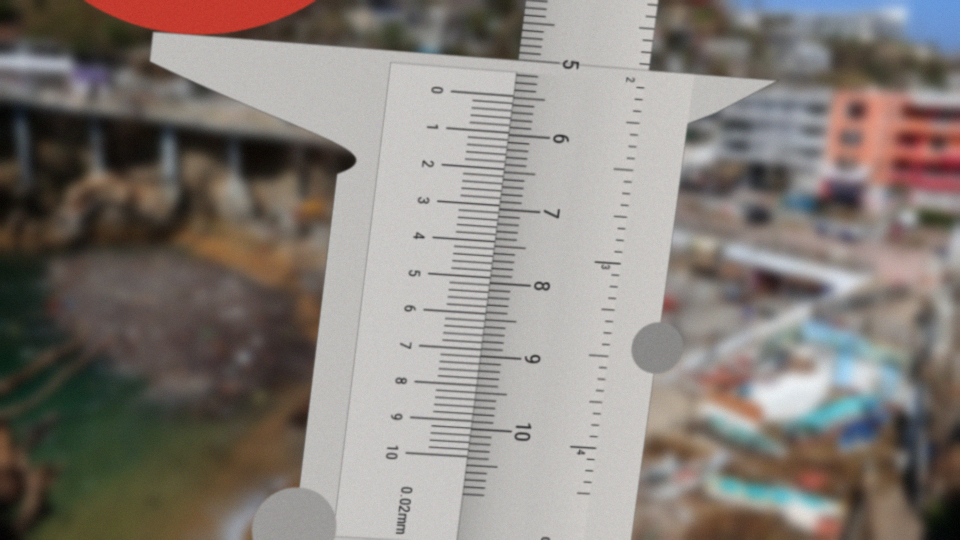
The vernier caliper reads 54.8 mm
